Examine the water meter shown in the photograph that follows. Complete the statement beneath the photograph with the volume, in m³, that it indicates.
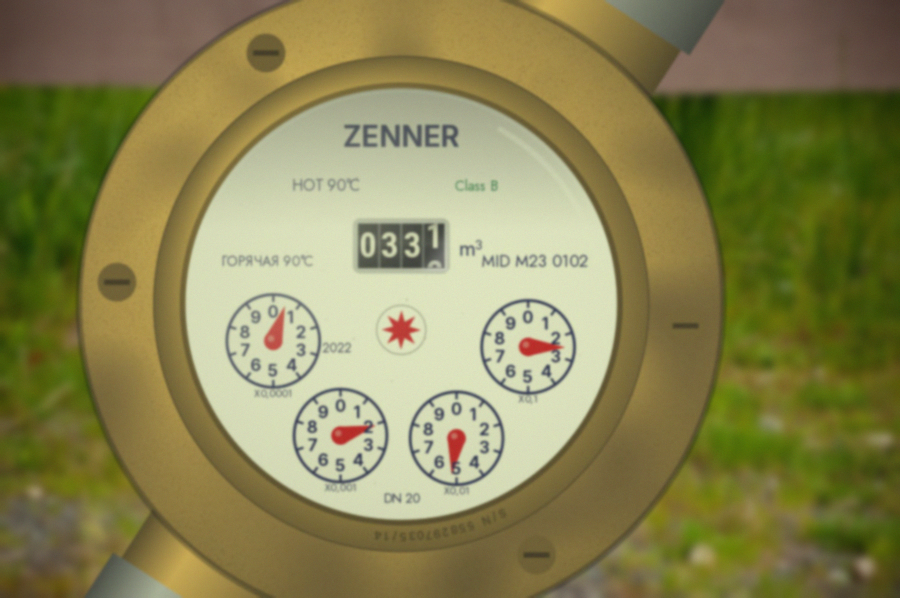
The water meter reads 331.2520 m³
